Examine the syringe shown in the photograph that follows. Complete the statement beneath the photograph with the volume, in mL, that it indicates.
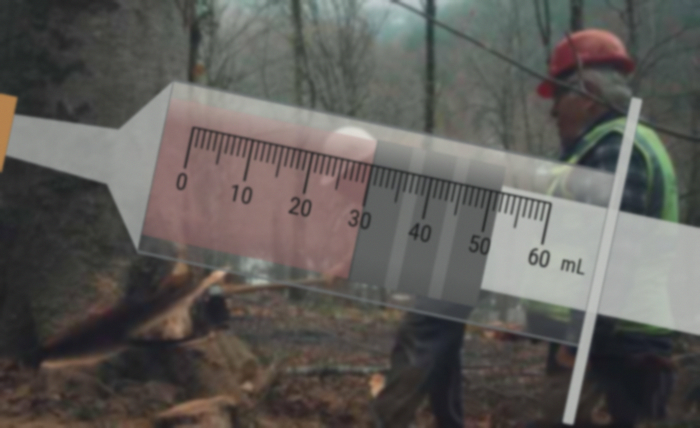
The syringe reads 30 mL
